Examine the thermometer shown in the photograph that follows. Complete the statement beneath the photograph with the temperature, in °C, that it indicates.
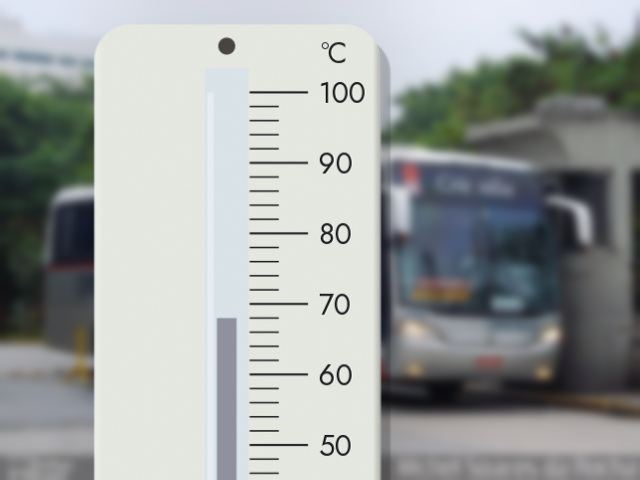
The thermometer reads 68 °C
